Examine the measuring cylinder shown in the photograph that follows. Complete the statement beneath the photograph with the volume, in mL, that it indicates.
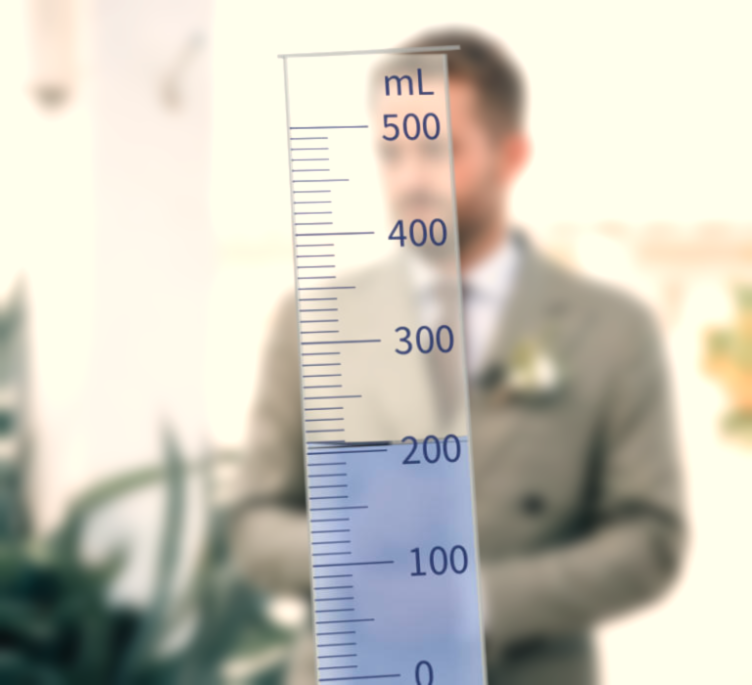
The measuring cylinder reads 205 mL
